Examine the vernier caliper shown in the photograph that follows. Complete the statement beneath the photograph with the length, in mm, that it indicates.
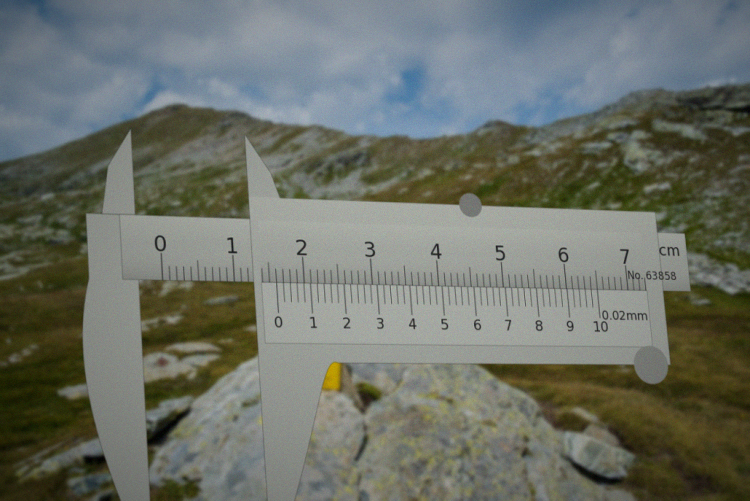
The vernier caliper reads 16.0 mm
